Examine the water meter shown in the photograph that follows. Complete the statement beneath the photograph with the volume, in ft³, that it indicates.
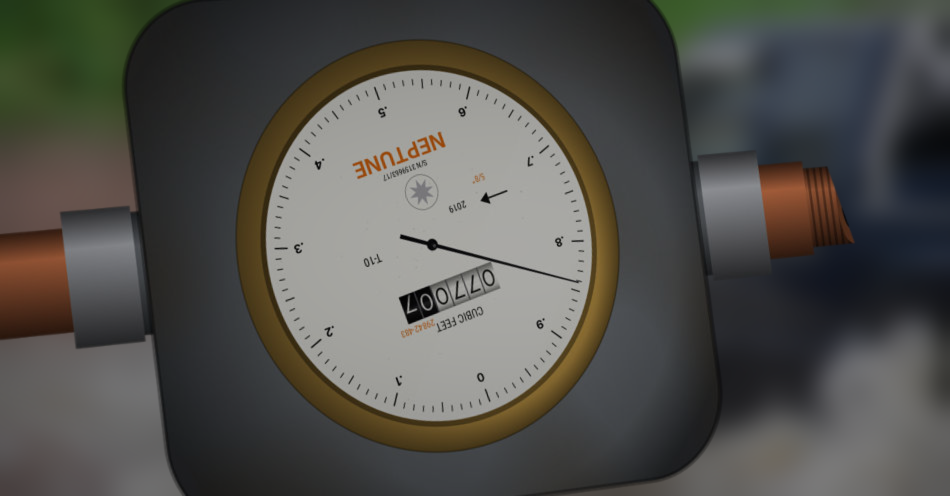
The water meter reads 77006.84 ft³
